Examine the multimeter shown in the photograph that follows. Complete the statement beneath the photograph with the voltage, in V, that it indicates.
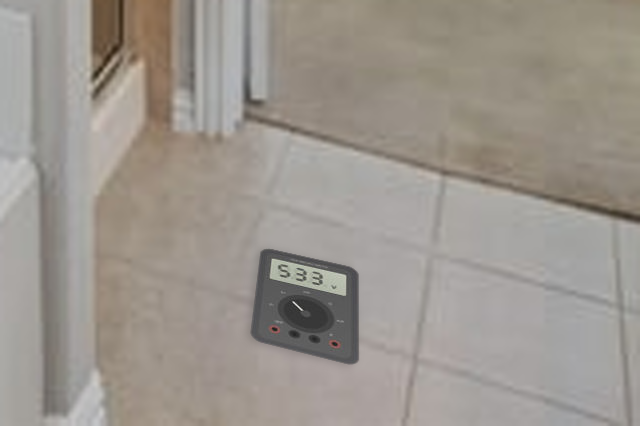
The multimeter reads 533 V
